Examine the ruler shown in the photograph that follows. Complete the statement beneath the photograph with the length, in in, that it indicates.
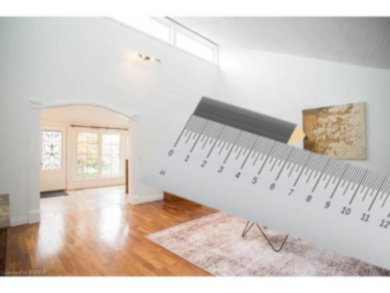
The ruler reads 6.5 in
